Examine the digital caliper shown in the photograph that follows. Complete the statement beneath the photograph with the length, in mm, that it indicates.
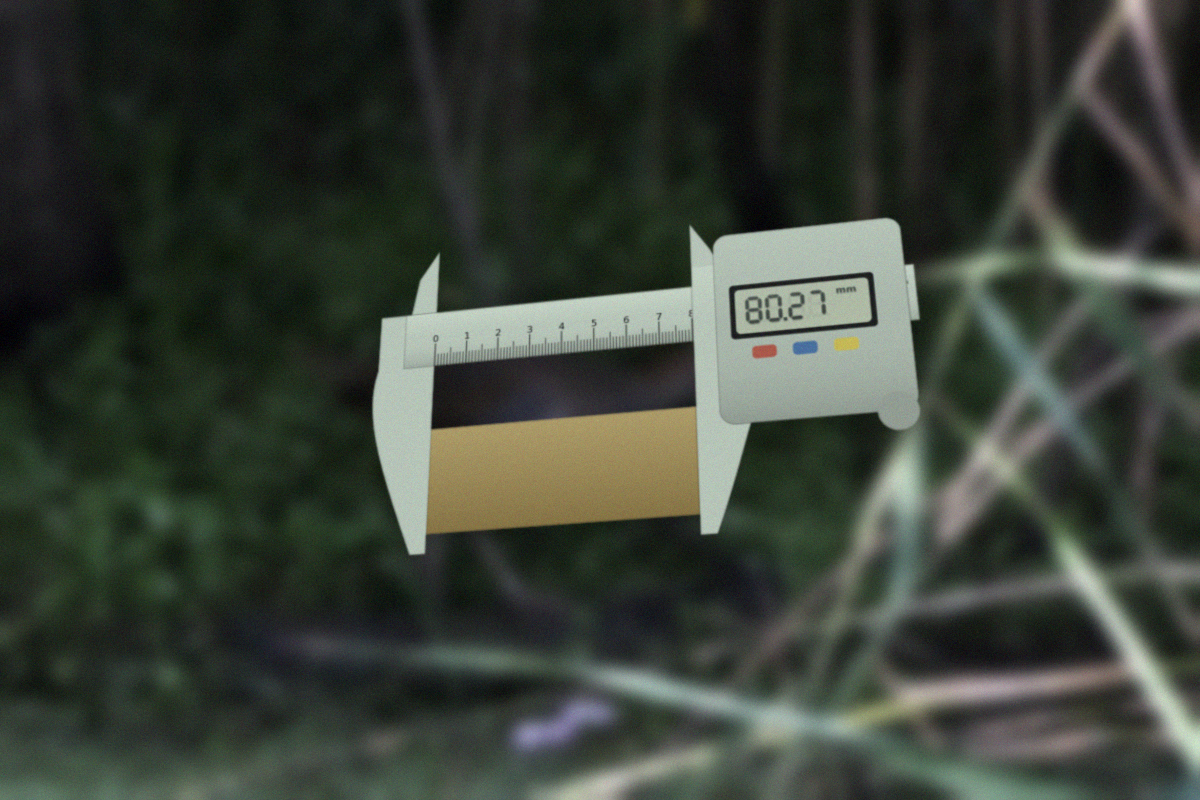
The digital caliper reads 80.27 mm
